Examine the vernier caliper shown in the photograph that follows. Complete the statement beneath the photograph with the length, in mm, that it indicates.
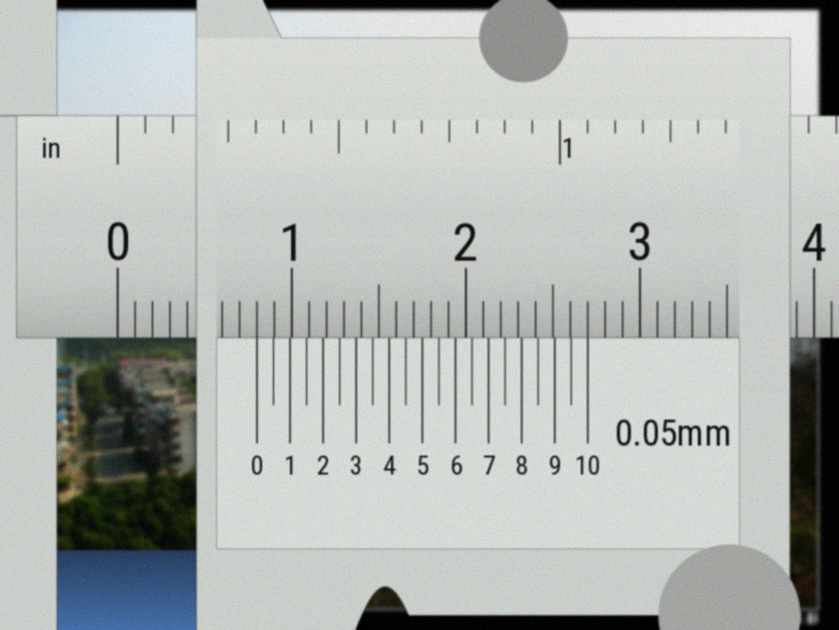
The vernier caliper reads 8.0 mm
